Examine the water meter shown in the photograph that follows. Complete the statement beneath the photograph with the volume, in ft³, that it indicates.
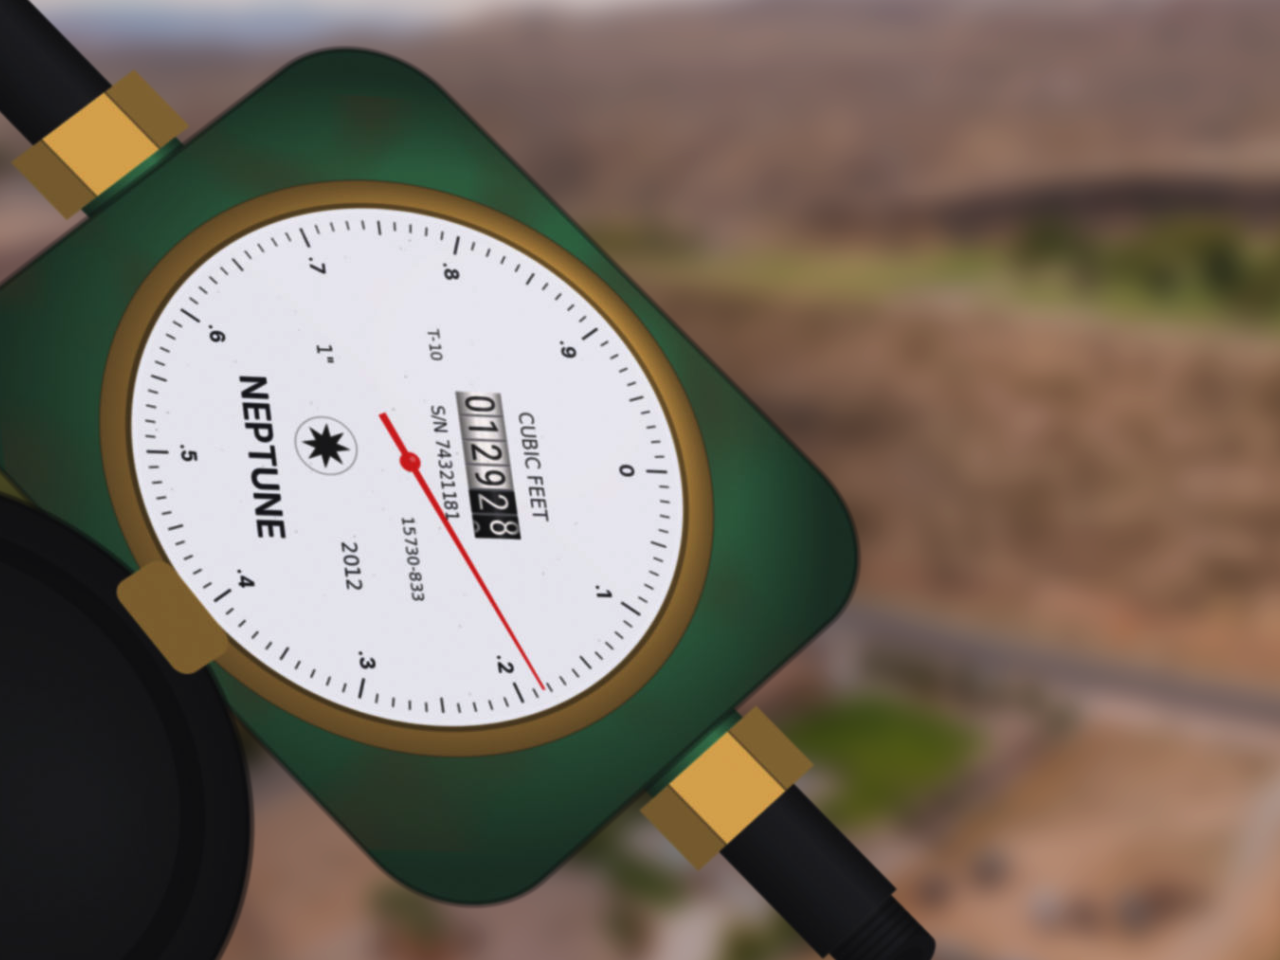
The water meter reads 12928.18 ft³
